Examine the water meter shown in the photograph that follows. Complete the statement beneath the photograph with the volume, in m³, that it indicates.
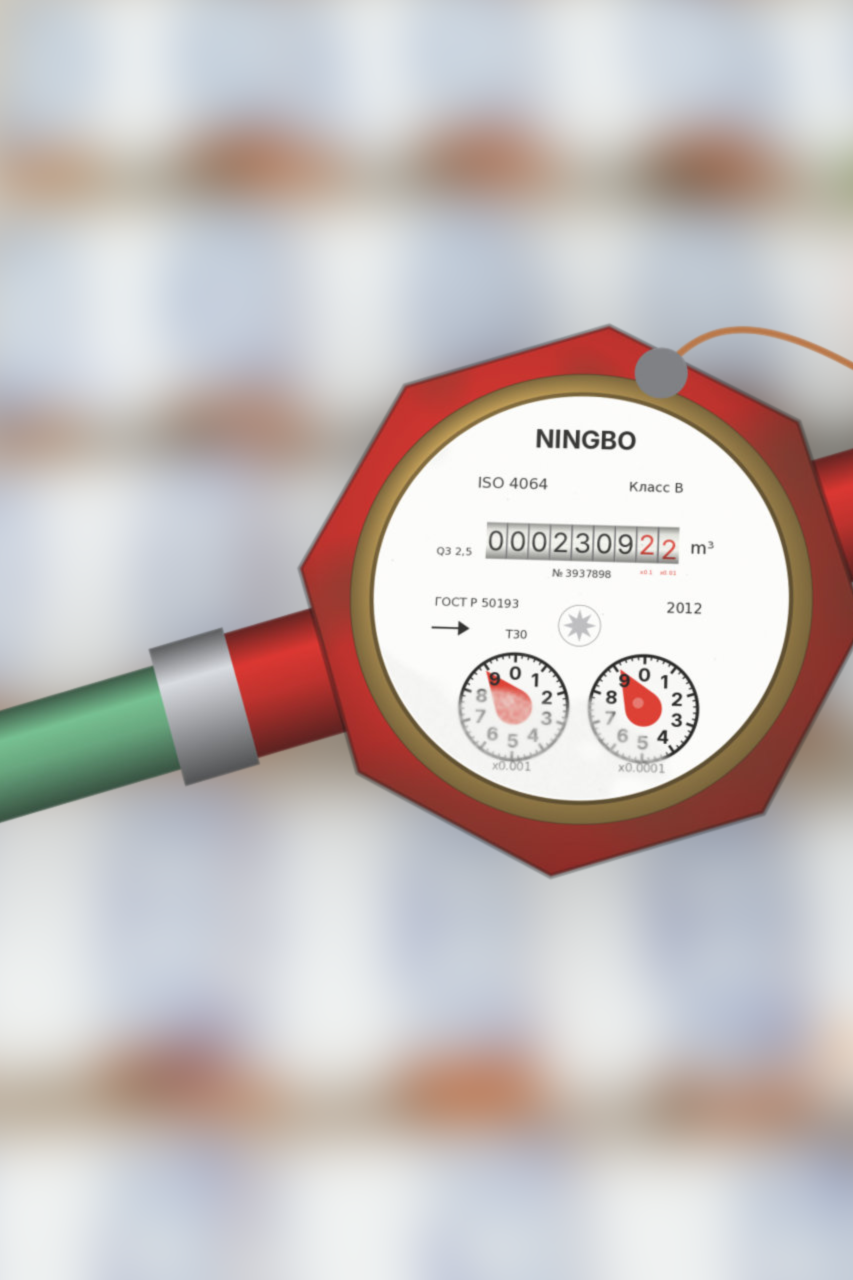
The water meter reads 2309.2189 m³
